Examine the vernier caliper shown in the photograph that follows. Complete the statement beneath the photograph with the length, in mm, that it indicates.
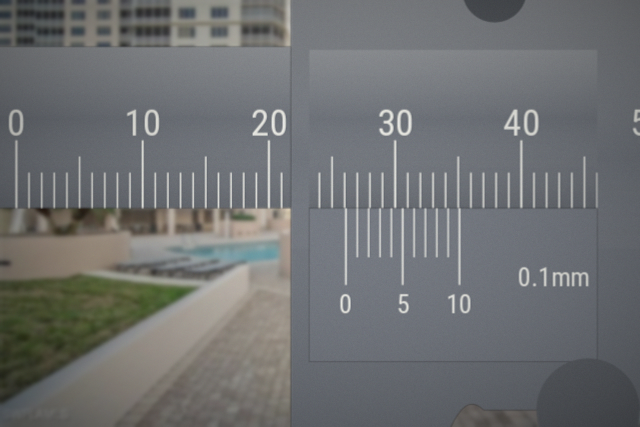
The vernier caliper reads 26.1 mm
